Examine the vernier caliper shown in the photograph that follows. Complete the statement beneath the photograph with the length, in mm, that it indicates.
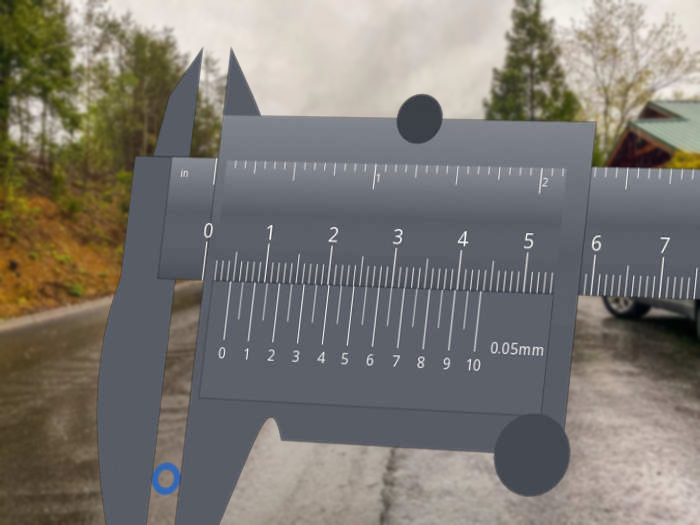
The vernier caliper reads 4.6 mm
